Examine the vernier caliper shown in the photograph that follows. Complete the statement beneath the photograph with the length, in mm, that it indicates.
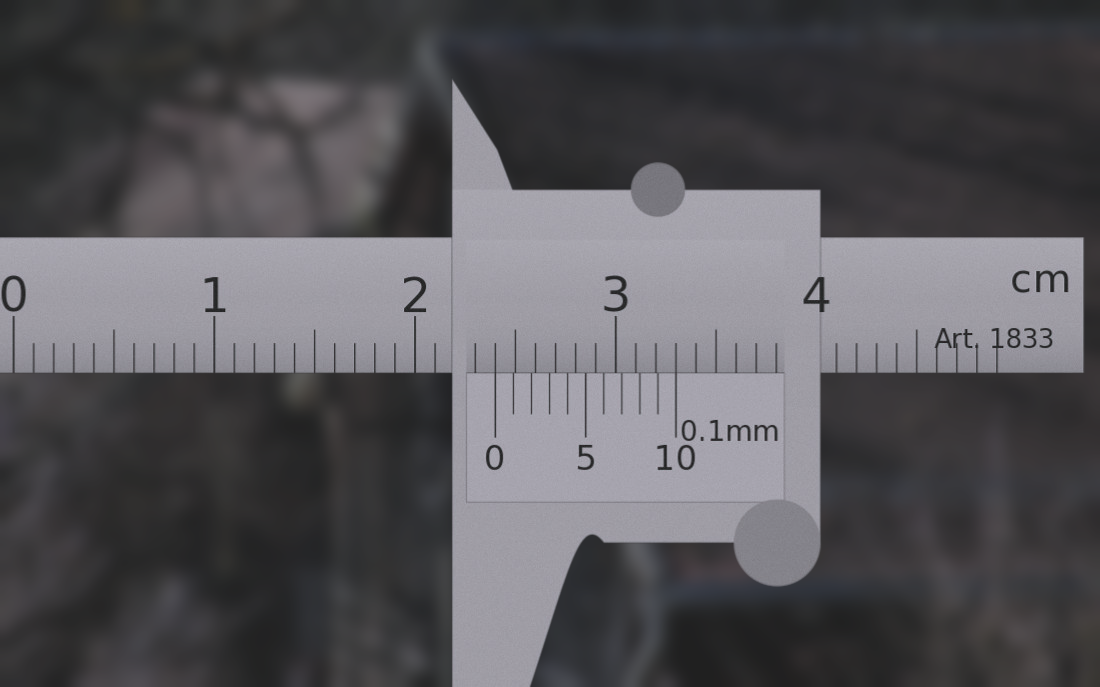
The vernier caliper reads 24.0 mm
